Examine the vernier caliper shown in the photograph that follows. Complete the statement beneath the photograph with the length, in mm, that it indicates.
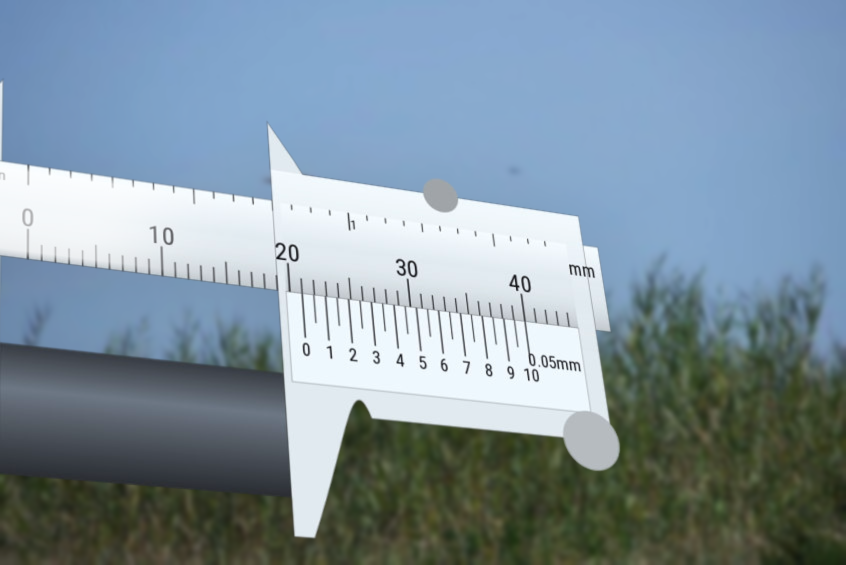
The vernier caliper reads 21.0 mm
